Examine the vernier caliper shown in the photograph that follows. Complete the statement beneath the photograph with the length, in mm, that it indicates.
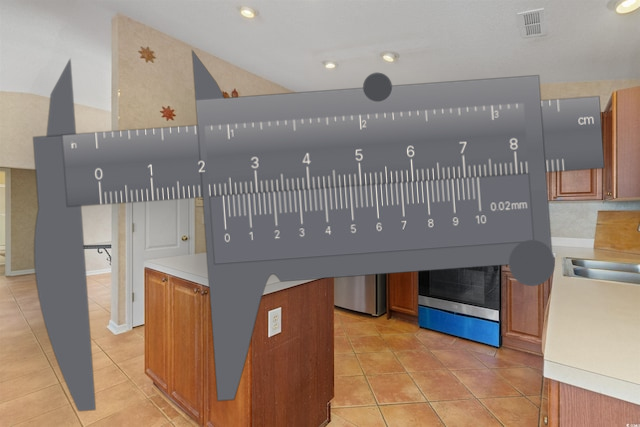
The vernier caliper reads 23.5 mm
